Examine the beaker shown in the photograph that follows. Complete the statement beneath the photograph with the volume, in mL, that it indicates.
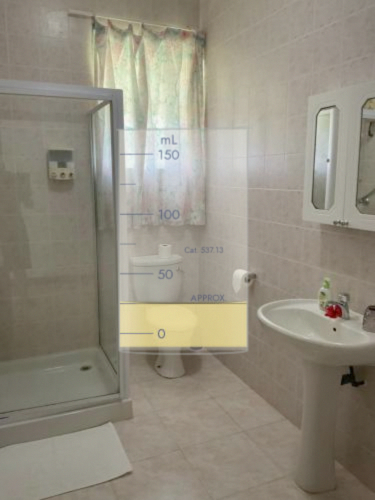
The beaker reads 25 mL
